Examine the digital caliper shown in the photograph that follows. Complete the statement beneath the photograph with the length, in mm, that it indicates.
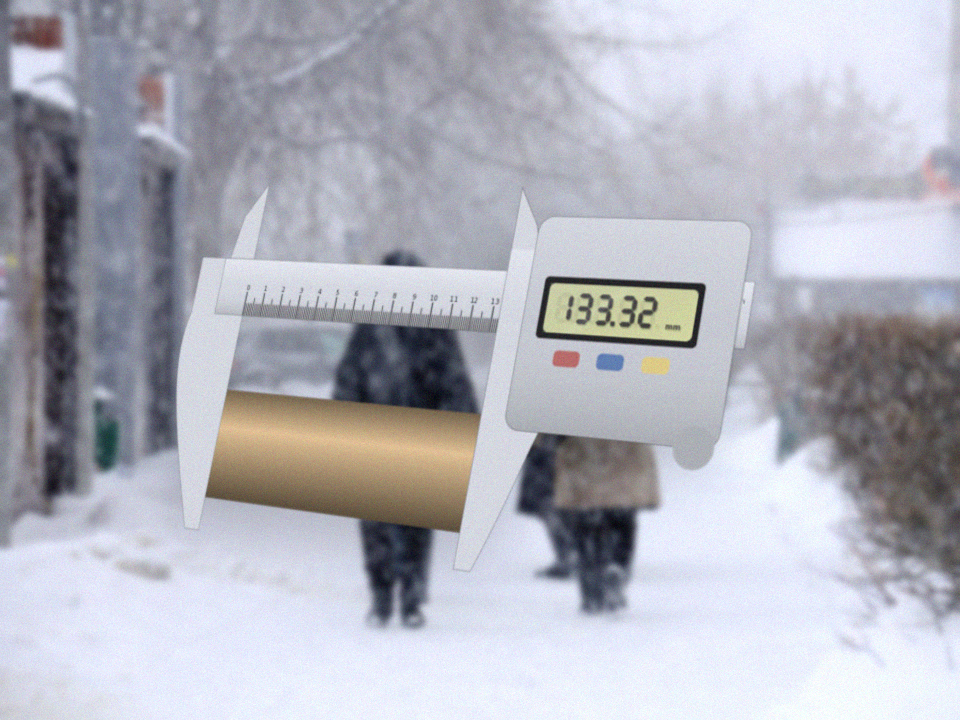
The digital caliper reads 133.32 mm
